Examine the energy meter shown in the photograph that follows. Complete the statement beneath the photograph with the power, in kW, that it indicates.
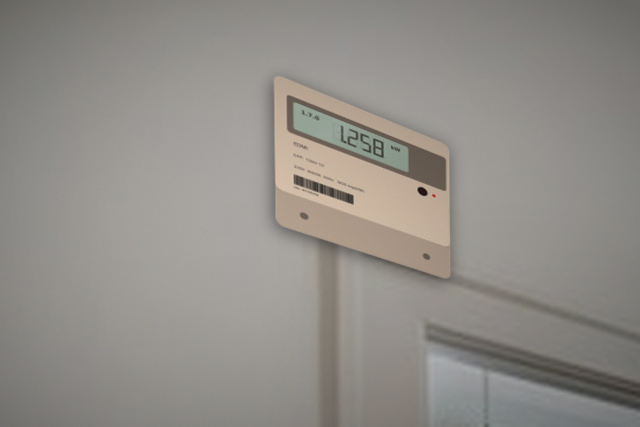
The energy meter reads 1.258 kW
